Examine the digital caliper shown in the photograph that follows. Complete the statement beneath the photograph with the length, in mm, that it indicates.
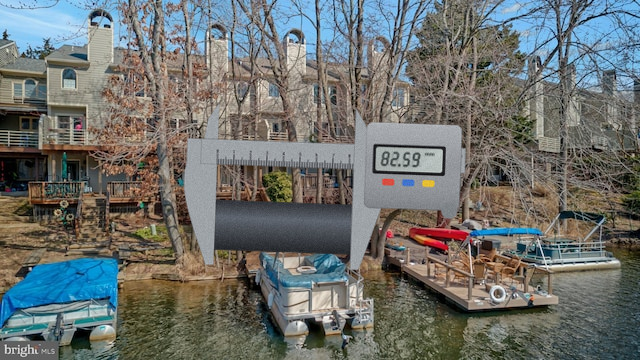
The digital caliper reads 82.59 mm
